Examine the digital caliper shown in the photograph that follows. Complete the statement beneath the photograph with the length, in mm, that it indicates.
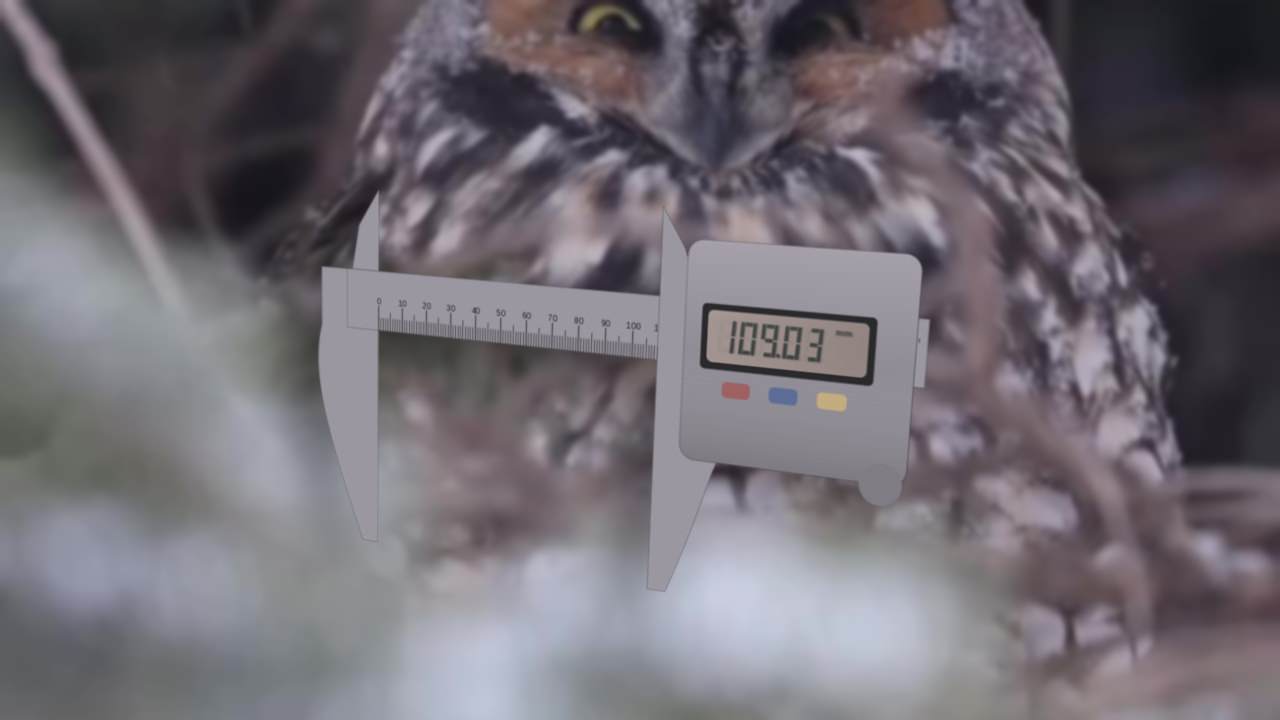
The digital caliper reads 109.03 mm
